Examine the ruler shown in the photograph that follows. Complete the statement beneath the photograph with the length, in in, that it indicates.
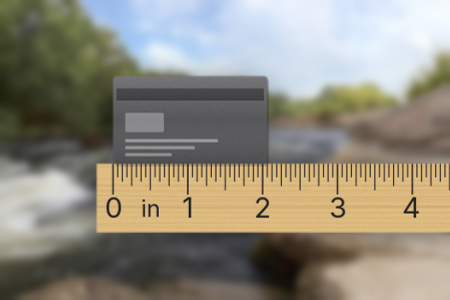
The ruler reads 2.0625 in
